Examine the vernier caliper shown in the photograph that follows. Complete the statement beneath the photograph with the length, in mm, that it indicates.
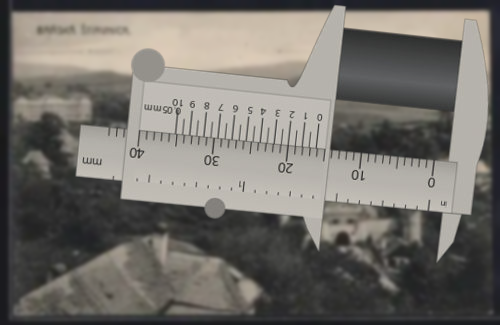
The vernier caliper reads 16.2 mm
